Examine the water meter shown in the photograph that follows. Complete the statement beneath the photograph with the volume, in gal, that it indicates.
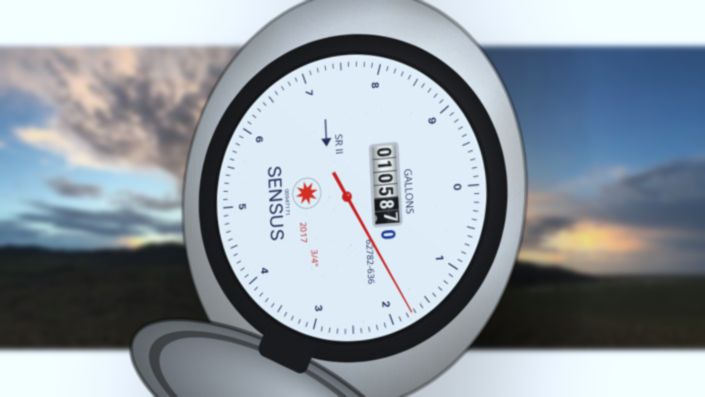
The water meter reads 105871.7 gal
